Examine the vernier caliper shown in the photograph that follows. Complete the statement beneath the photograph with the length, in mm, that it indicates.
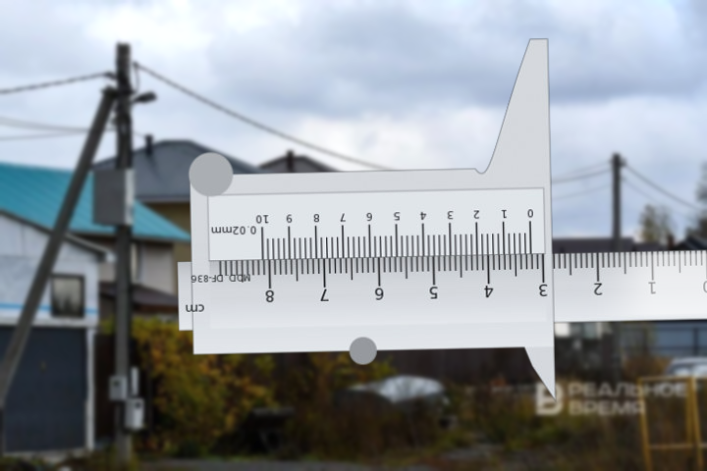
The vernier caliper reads 32.2 mm
